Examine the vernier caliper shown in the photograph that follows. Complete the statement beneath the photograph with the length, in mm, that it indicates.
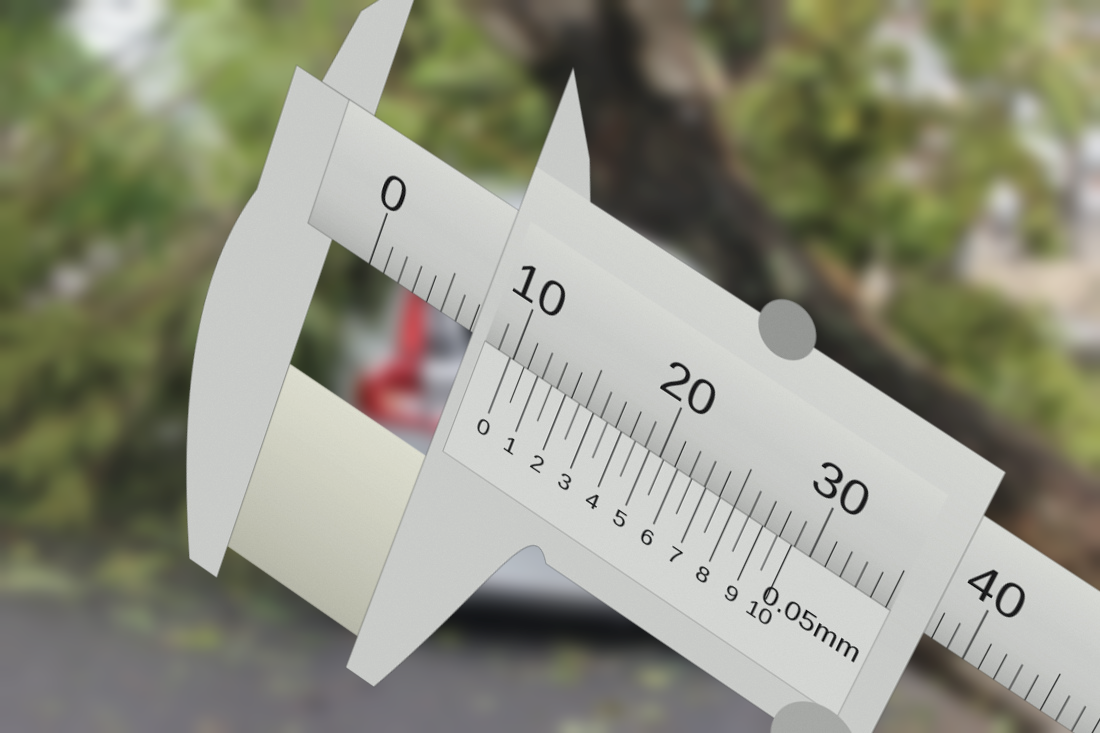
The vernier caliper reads 9.8 mm
